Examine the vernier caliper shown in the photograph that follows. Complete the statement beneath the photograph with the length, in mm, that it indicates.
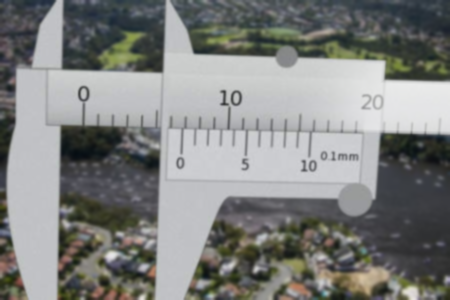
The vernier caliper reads 6.8 mm
